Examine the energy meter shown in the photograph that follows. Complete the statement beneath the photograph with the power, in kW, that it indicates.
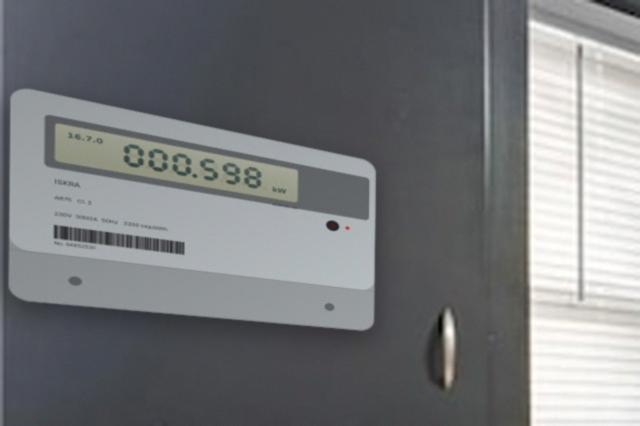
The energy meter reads 0.598 kW
